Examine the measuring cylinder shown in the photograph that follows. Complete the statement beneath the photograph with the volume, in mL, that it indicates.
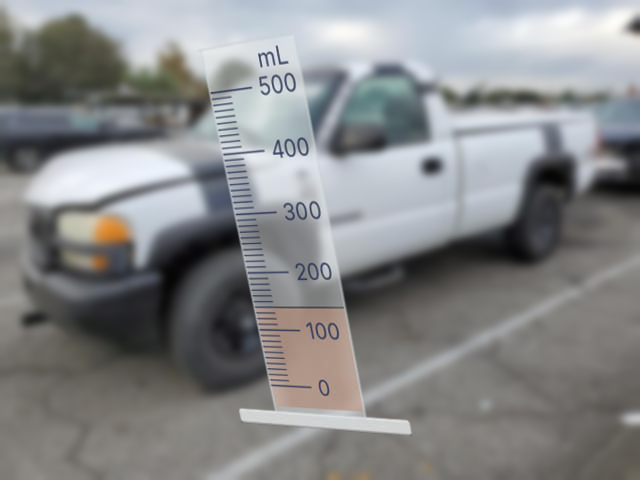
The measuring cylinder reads 140 mL
